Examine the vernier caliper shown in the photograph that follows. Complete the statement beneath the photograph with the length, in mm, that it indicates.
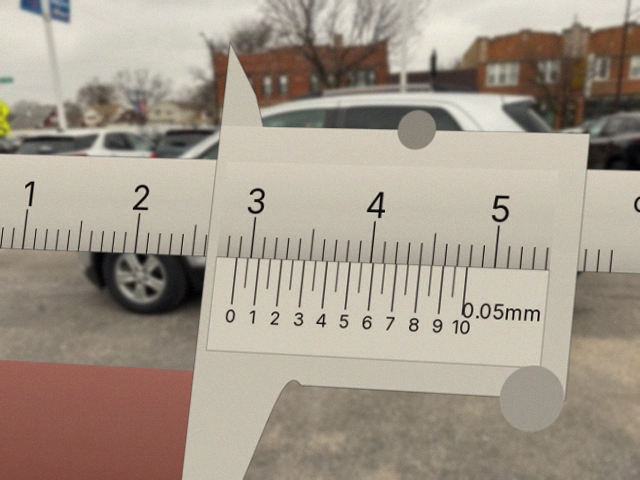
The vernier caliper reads 28.8 mm
